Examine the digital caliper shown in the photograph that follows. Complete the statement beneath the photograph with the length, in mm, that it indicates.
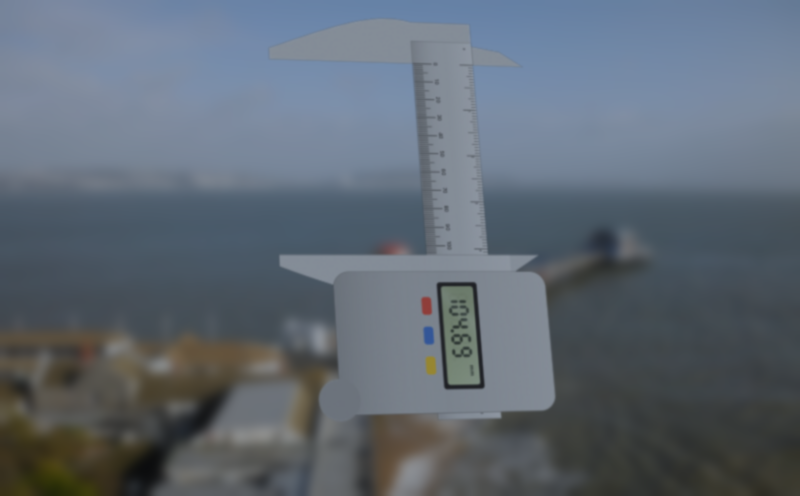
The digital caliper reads 104.69 mm
